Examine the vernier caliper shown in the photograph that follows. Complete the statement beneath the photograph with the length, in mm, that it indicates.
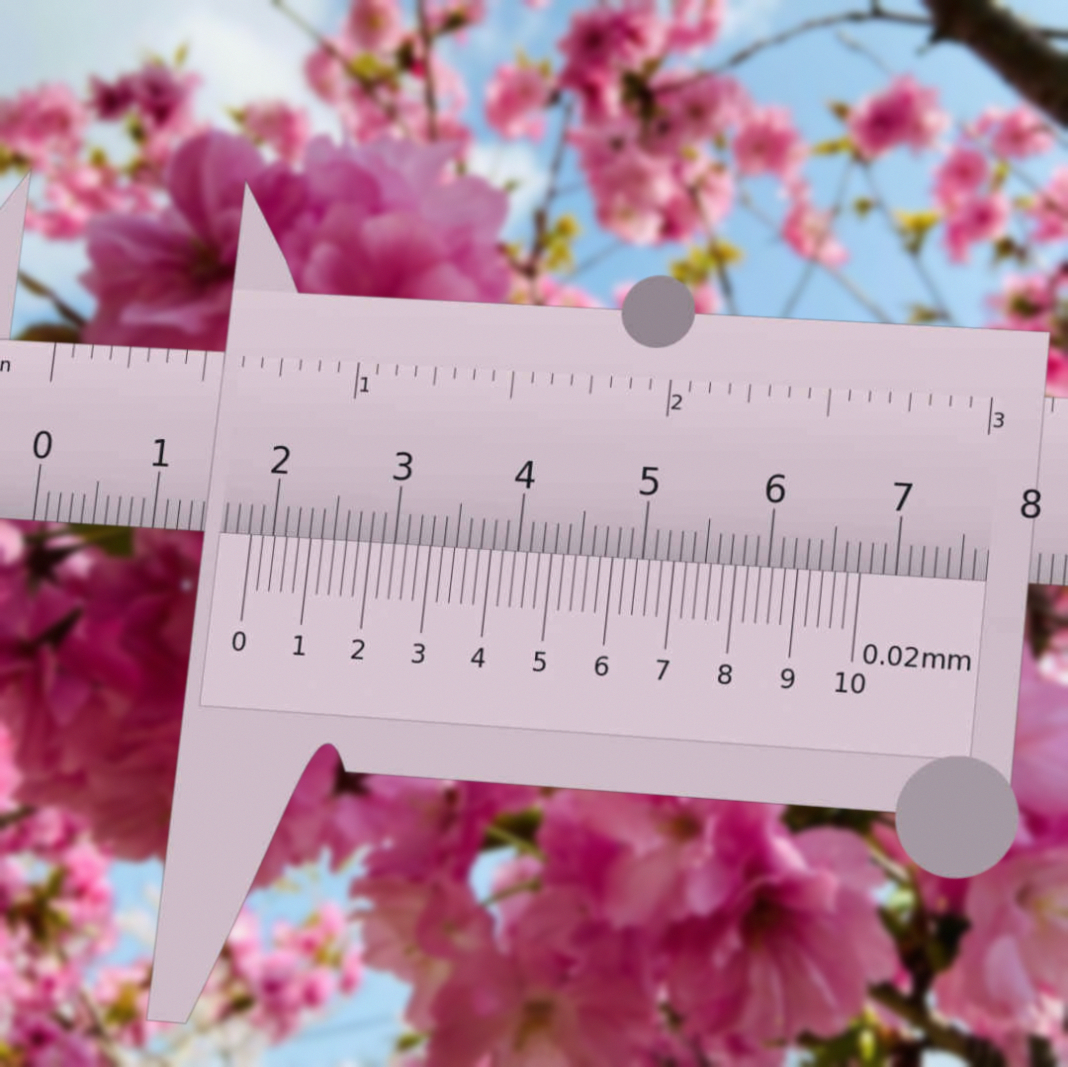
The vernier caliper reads 18.2 mm
